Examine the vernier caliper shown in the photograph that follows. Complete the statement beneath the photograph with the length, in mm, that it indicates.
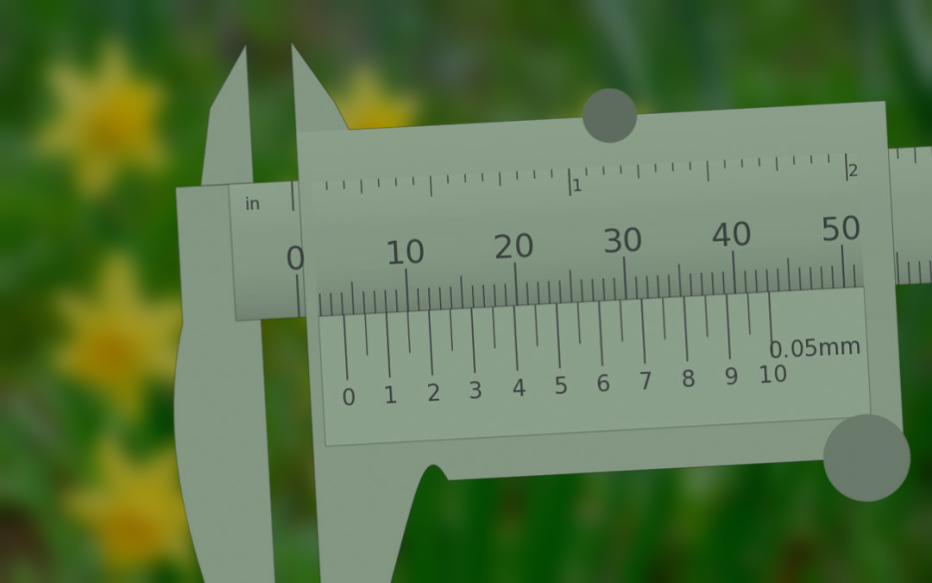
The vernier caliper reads 4.1 mm
